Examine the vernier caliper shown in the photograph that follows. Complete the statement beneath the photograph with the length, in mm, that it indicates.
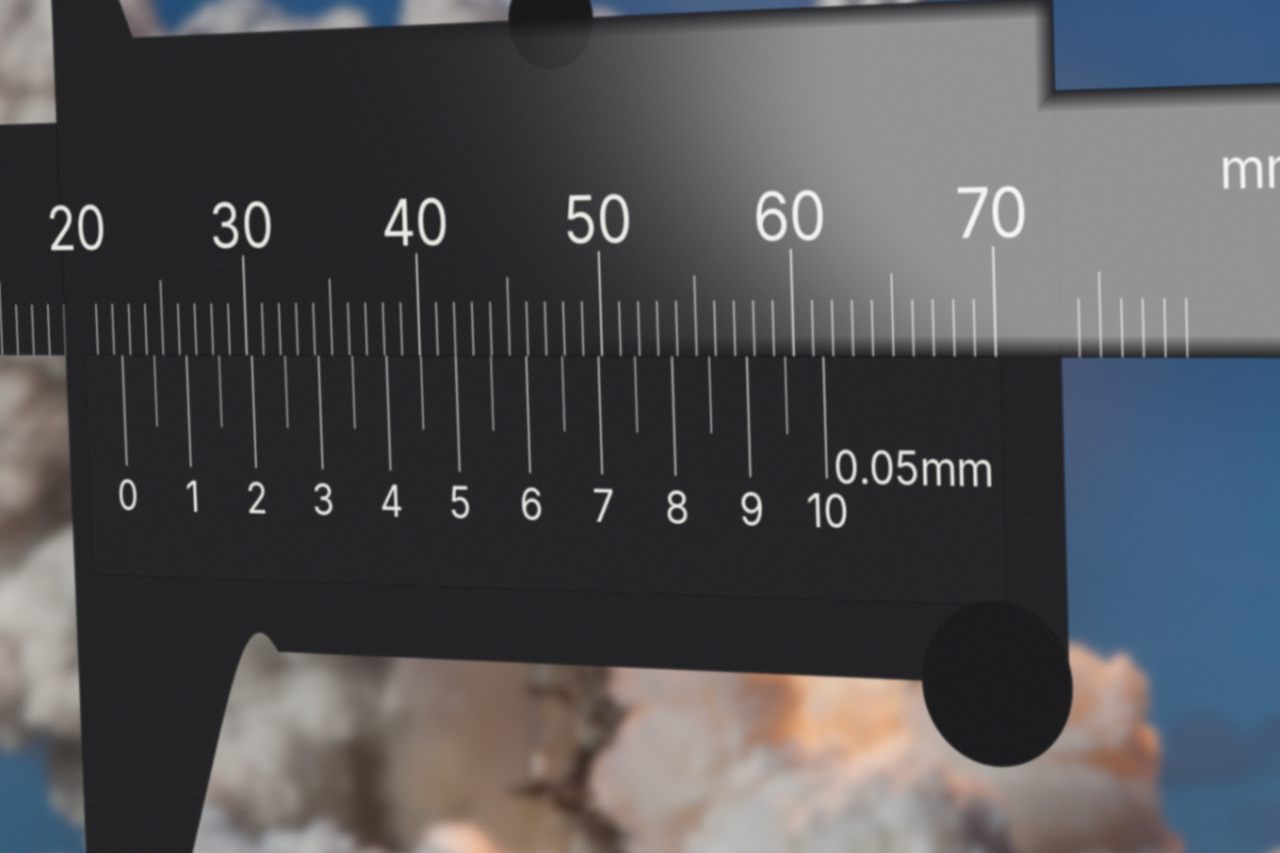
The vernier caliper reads 22.5 mm
